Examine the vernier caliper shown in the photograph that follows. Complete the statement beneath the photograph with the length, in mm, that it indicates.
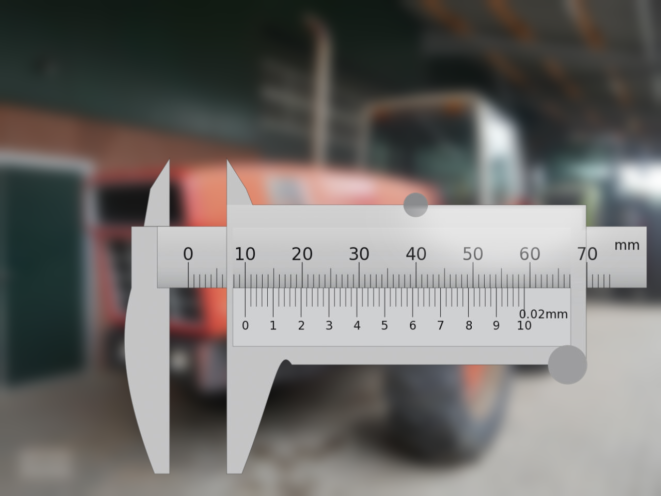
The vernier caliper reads 10.0 mm
